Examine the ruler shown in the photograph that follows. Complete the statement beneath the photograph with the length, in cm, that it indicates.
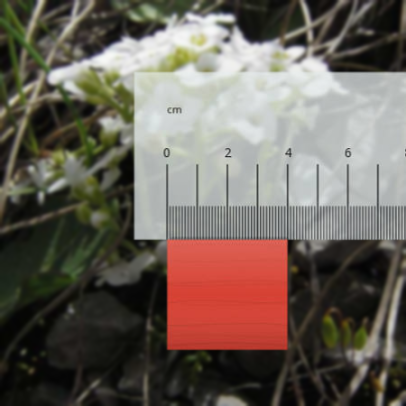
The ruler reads 4 cm
